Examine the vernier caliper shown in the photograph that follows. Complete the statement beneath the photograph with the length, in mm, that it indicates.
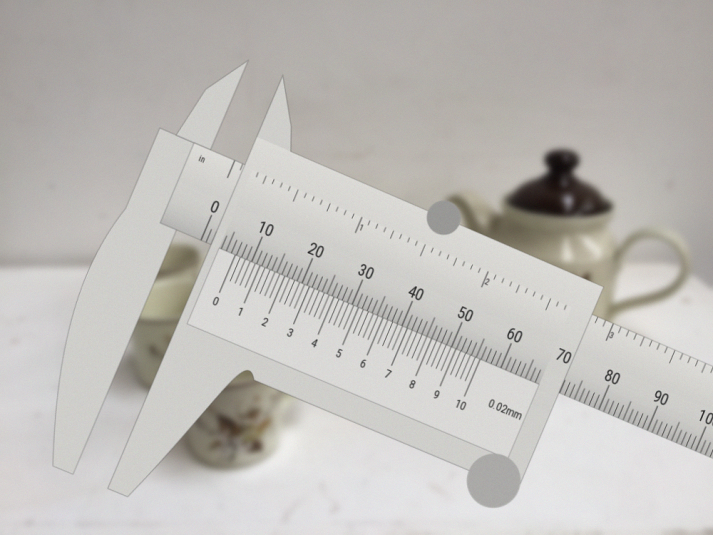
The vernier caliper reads 6.8 mm
